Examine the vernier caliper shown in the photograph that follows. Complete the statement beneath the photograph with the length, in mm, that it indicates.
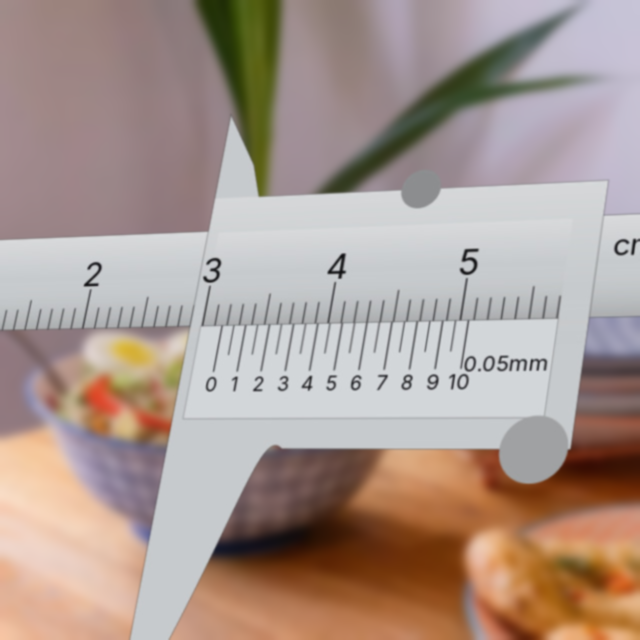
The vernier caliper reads 31.6 mm
